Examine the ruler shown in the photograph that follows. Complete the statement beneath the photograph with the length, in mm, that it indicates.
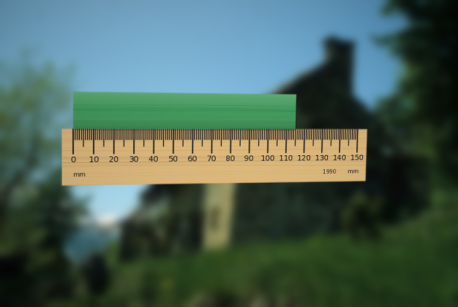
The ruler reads 115 mm
